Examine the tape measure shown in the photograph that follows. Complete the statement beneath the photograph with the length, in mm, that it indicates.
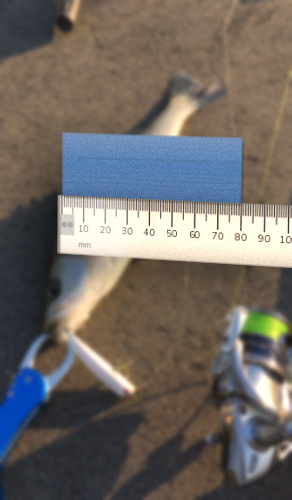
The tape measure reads 80 mm
